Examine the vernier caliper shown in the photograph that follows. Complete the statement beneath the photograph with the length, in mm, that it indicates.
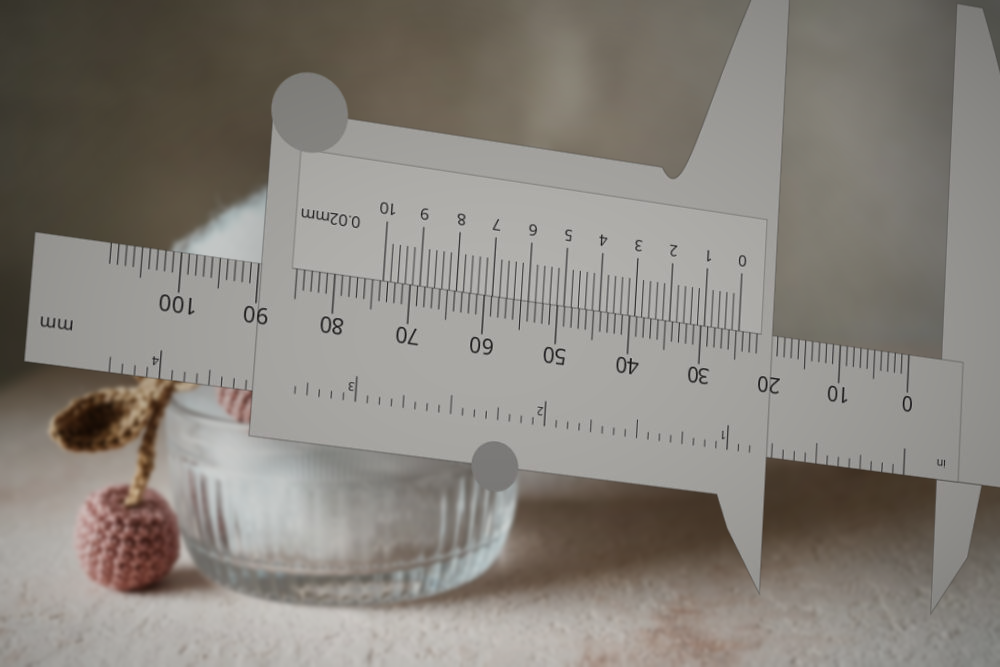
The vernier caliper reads 24.6 mm
